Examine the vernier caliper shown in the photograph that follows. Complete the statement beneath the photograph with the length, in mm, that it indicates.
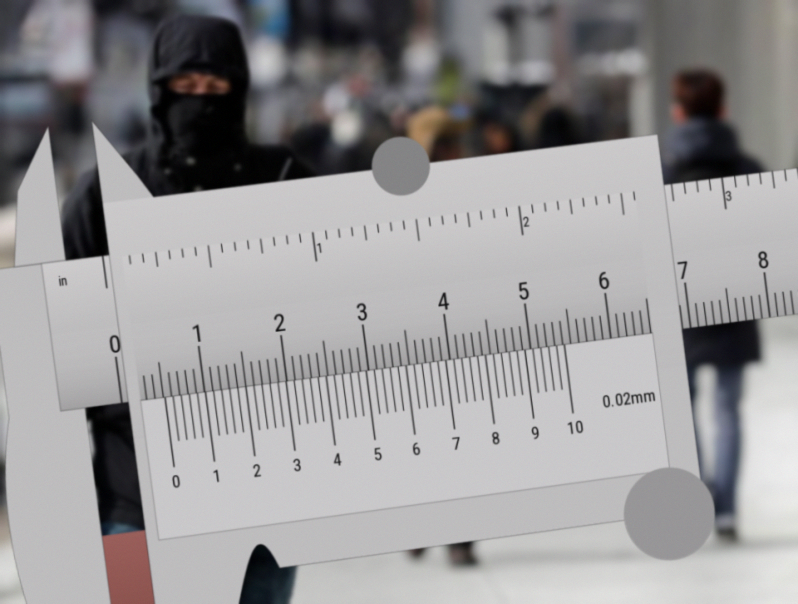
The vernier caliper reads 5.2 mm
